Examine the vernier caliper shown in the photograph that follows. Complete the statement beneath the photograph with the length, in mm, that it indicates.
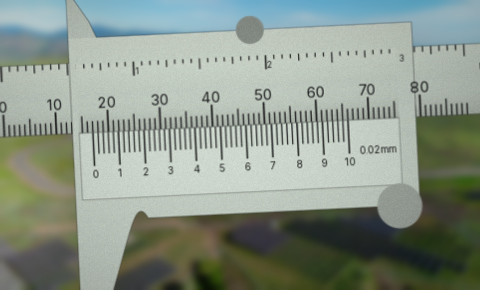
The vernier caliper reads 17.0 mm
